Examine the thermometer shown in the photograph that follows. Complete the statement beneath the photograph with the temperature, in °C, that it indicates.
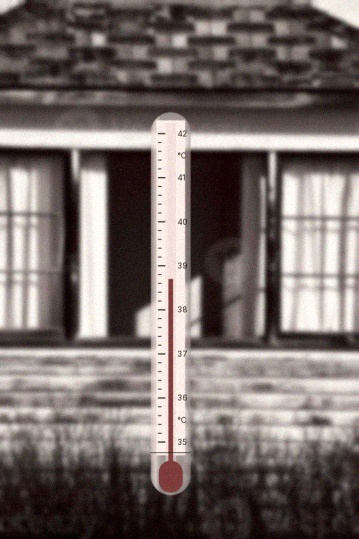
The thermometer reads 38.7 °C
